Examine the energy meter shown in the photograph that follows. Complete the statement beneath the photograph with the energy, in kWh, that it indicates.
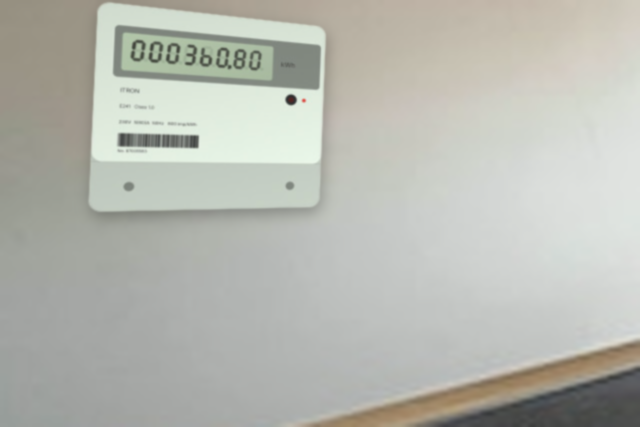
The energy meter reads 360.80 kWh
